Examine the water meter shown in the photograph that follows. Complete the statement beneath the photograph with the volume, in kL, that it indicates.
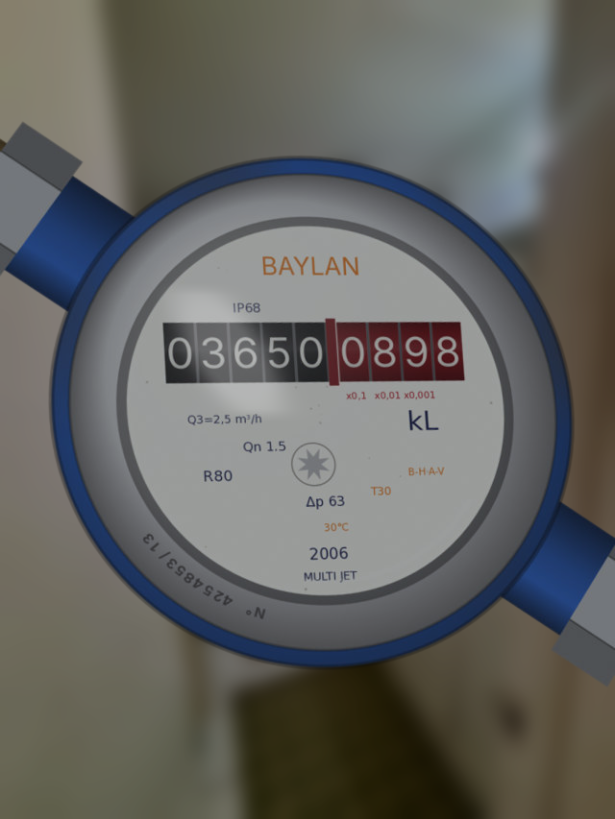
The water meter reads 3650.0898 kL
